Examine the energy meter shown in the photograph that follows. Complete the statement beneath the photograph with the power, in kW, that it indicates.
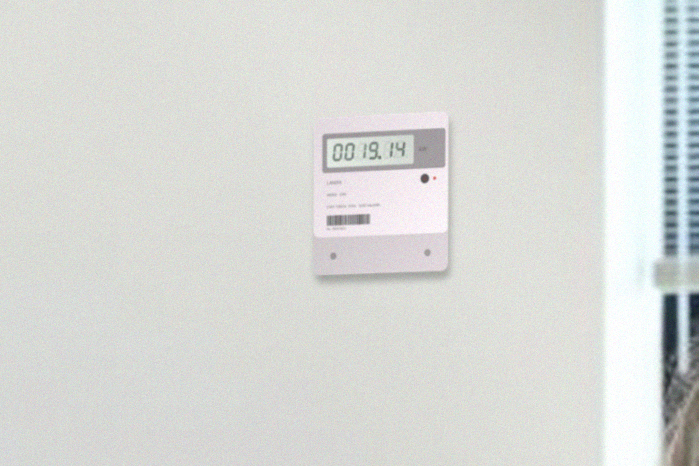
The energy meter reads 19.14 kW
